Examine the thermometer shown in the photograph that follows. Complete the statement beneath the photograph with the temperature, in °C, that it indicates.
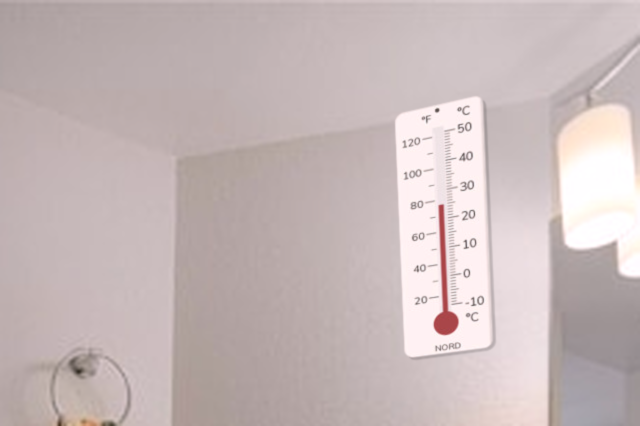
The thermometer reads 25 °C
